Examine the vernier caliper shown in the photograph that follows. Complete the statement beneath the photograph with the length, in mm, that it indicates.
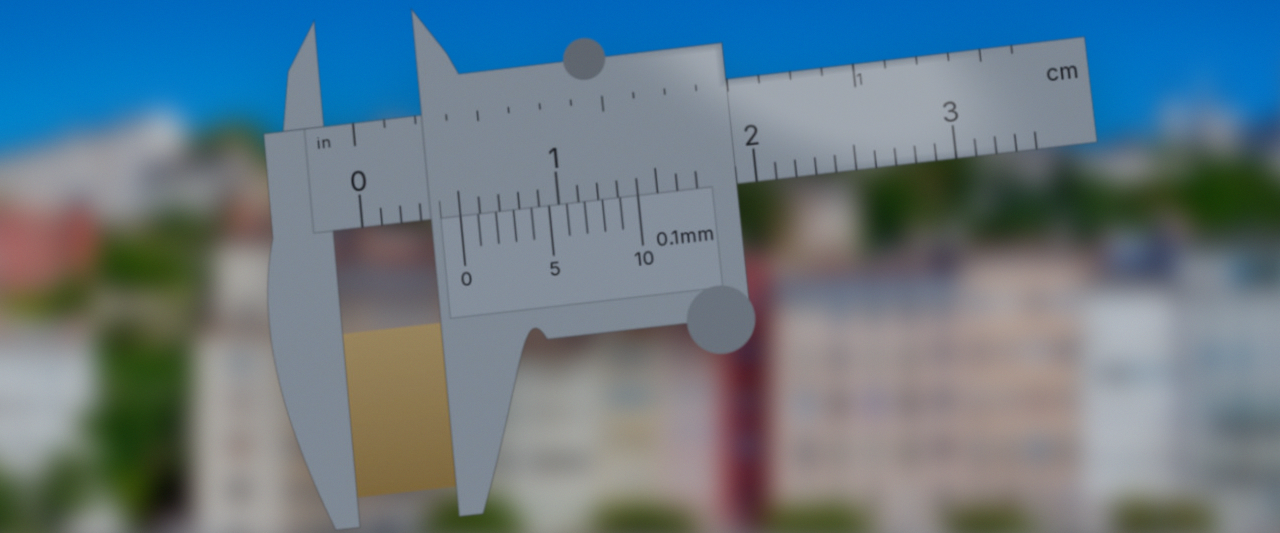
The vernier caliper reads 5.0 mm
